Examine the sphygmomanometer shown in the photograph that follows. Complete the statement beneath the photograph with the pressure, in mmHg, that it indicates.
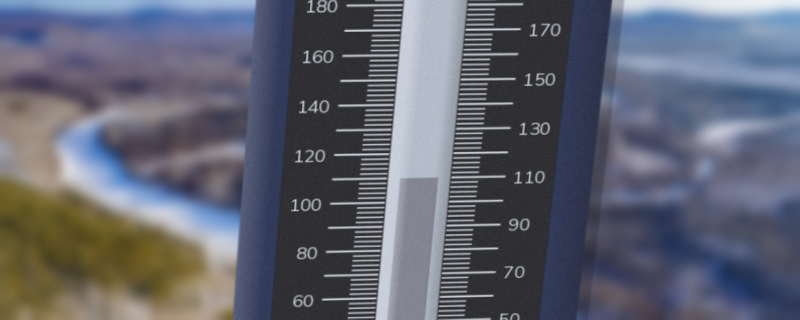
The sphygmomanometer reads 110 mmHg
